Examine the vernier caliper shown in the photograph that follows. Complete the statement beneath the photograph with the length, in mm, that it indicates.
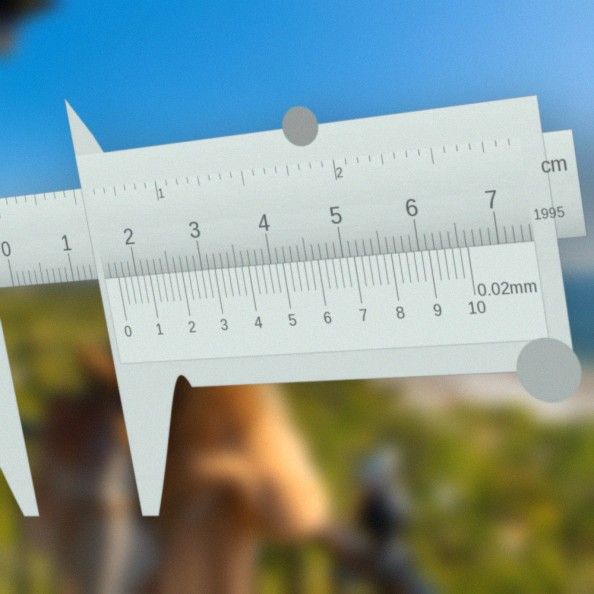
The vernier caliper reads 17.2 mm
